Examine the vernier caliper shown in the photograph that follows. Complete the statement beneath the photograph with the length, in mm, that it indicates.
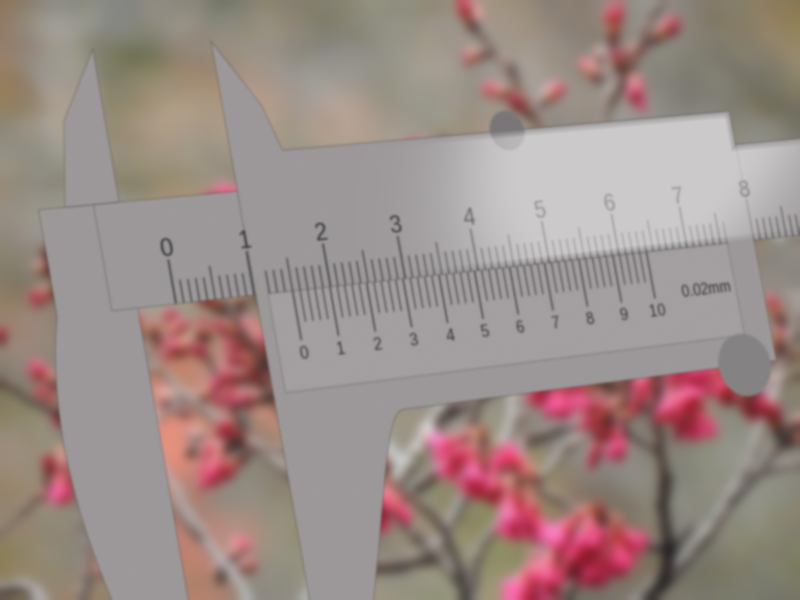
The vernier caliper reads 15.0 mm
